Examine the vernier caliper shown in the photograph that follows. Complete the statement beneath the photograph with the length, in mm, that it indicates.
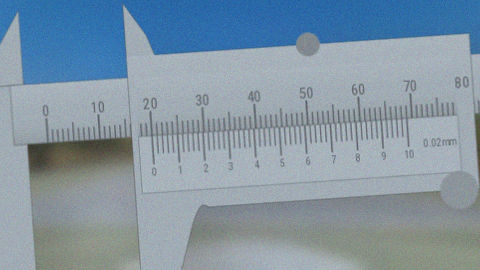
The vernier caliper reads 20.0 mm
